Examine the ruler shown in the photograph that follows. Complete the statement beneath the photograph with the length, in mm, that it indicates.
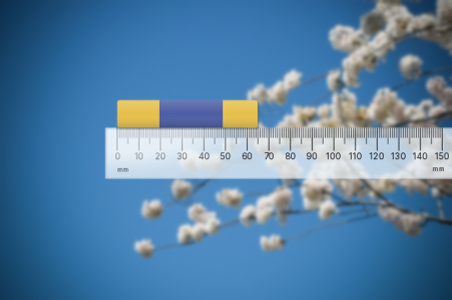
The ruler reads 65 mm
